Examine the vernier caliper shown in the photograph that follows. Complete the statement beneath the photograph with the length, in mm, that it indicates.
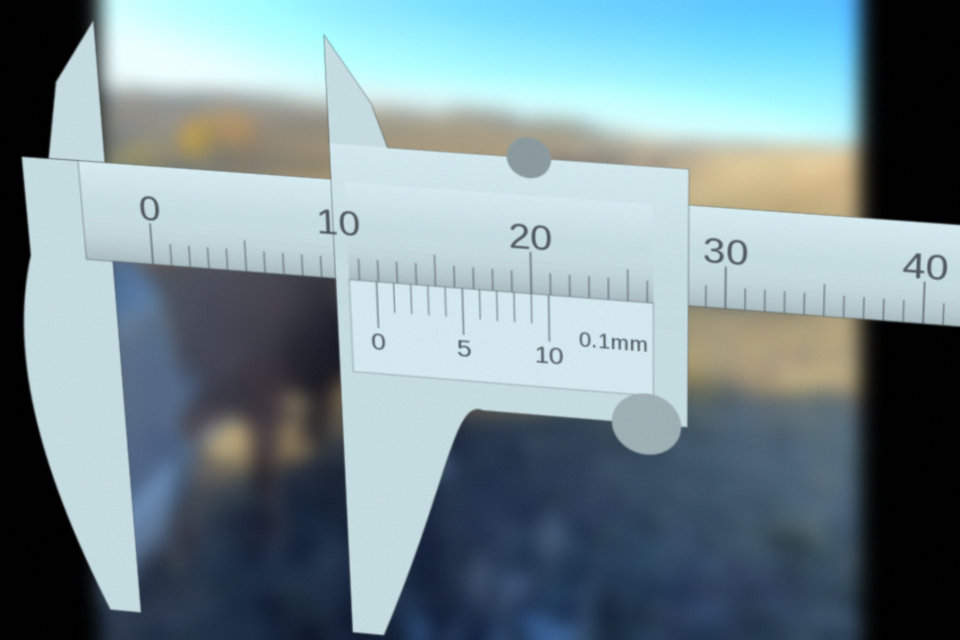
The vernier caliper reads 11.9 mm
